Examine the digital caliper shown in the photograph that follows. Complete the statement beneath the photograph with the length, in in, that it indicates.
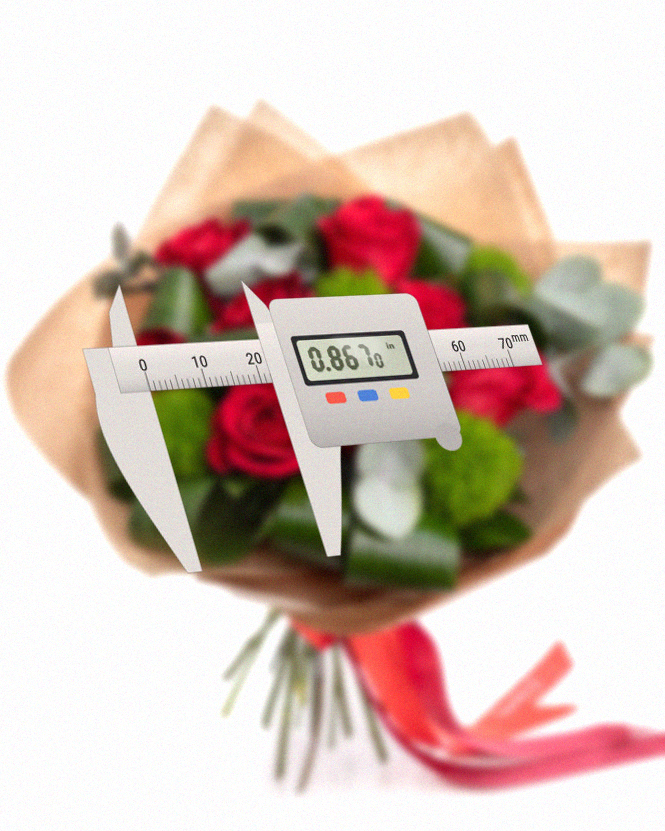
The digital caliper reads 0.8670 in
